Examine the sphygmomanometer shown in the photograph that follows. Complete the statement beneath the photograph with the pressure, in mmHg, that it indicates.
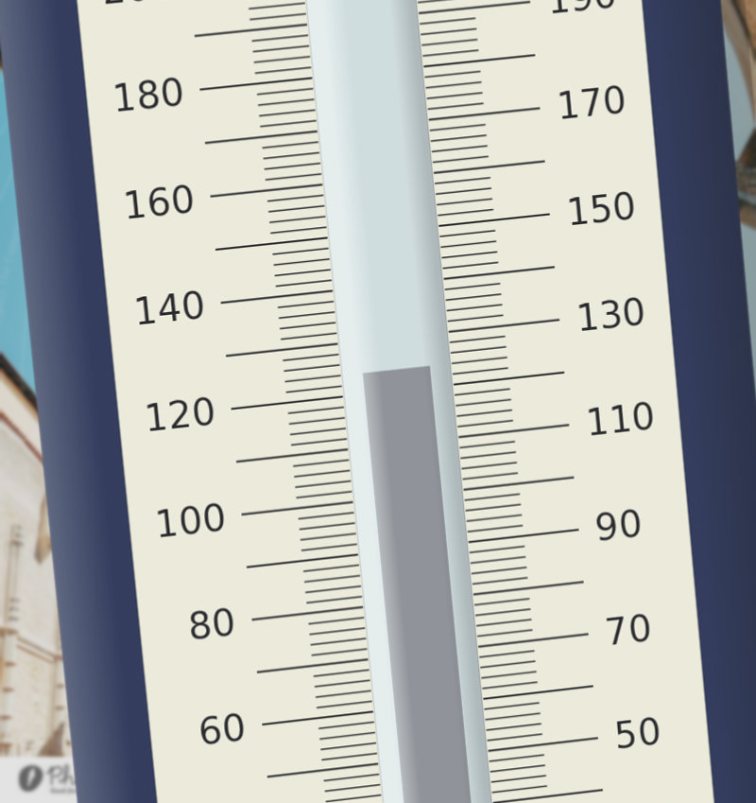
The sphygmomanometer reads 124 mmHg
